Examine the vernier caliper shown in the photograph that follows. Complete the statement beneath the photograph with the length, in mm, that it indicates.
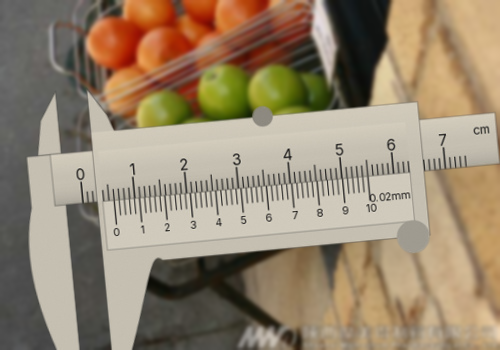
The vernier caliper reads 6.0 mm
